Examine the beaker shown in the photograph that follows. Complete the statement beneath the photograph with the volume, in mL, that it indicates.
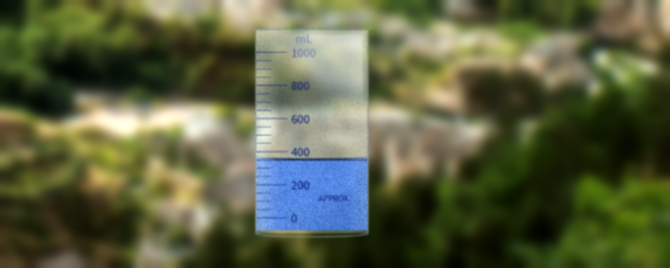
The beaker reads 350 mL
